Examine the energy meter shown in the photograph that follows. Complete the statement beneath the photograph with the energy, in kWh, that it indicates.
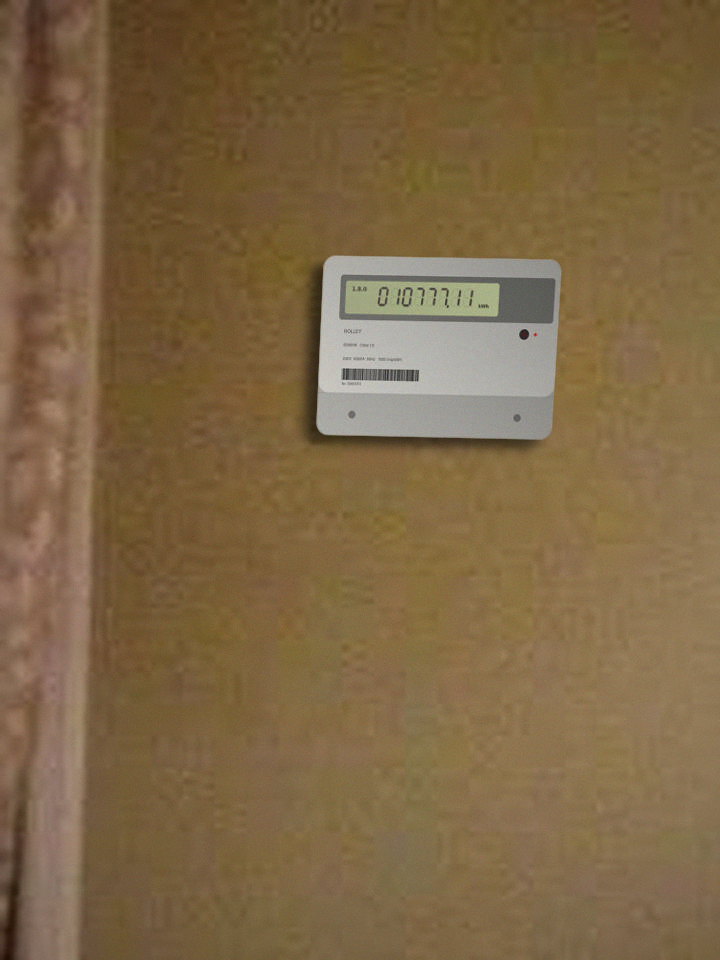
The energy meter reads 10777.11 kWh
